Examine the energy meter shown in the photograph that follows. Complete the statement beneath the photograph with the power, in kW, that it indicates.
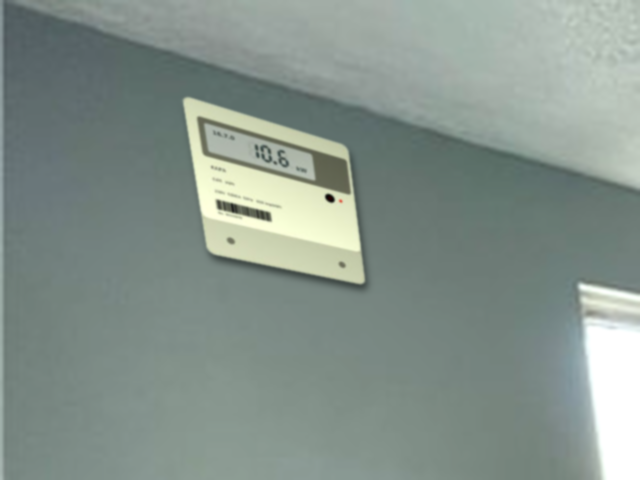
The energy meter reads 10.6 kW
